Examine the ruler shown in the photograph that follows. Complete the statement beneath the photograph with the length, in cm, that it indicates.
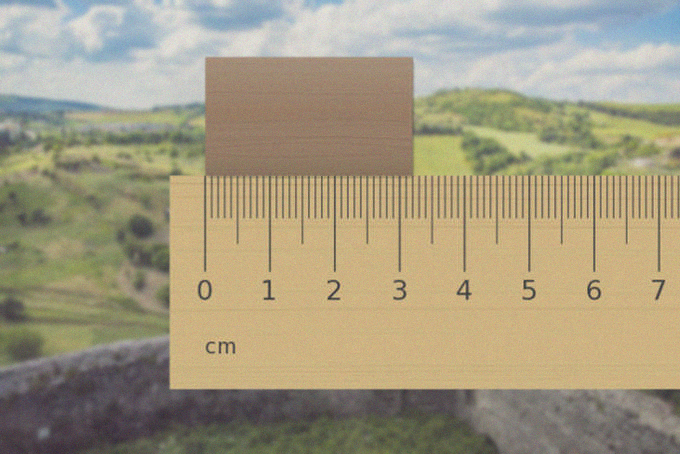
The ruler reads 3.2 cm
